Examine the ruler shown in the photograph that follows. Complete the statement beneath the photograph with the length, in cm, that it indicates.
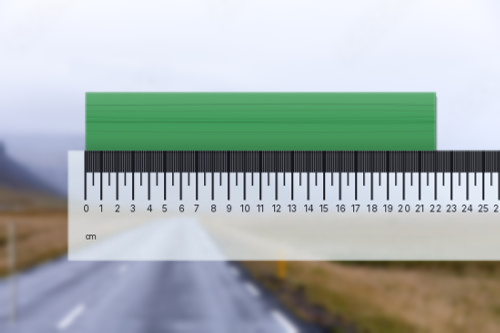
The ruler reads 22 cm
